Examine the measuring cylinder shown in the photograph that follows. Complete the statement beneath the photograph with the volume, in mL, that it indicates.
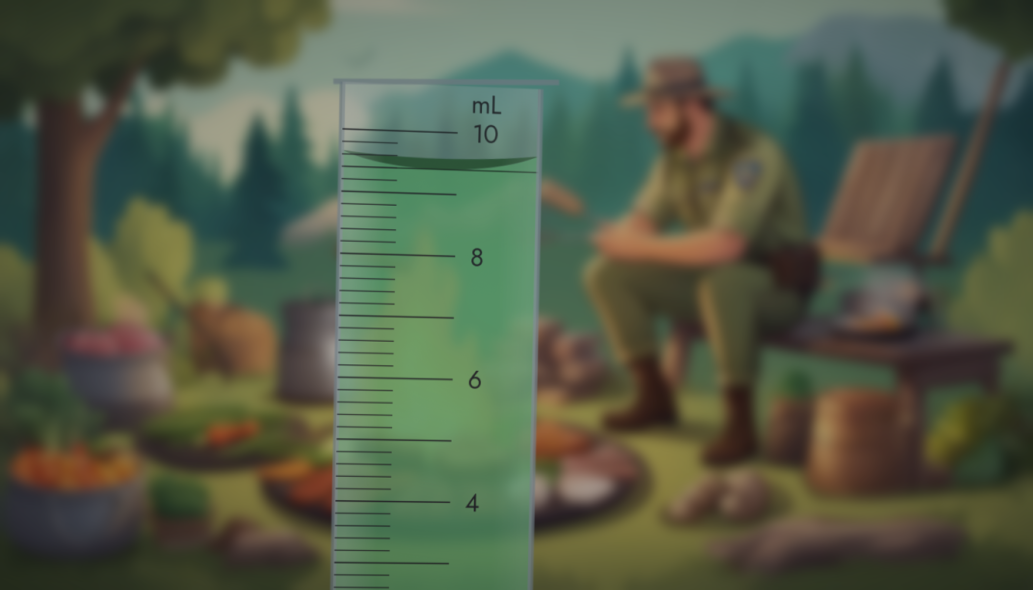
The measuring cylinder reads 9.4 mL
